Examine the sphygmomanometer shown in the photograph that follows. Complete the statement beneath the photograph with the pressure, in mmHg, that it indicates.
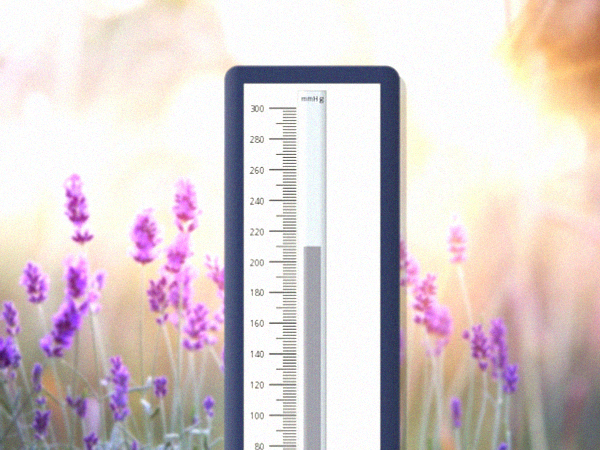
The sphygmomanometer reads 210 mmHg
